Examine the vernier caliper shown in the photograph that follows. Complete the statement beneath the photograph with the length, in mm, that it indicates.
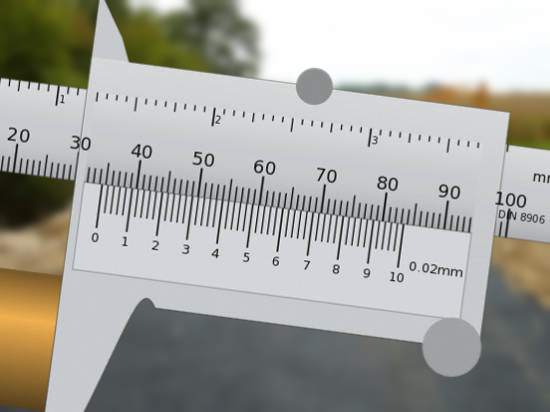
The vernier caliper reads 34.4 mm
